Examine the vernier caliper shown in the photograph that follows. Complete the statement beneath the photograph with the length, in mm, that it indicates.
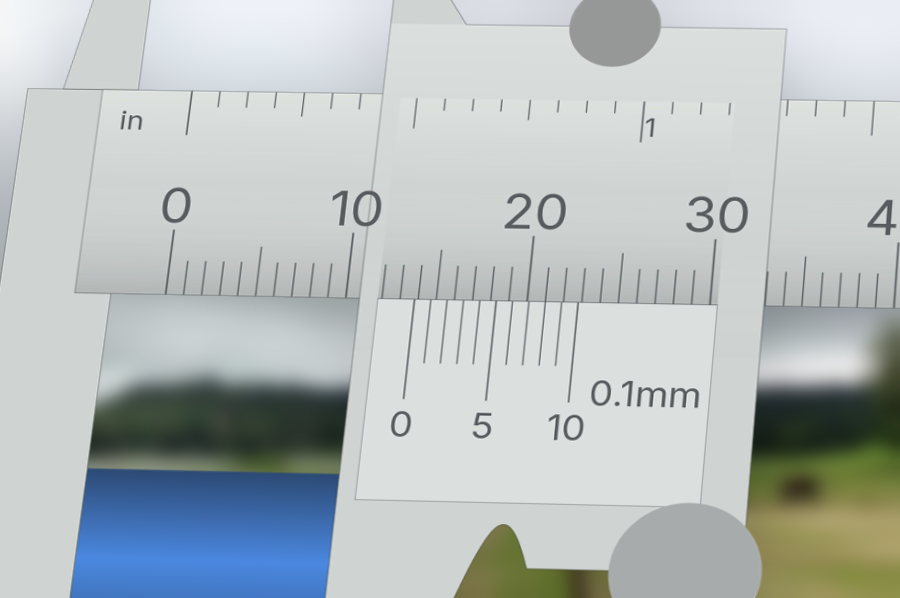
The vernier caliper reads 13.8 mm
